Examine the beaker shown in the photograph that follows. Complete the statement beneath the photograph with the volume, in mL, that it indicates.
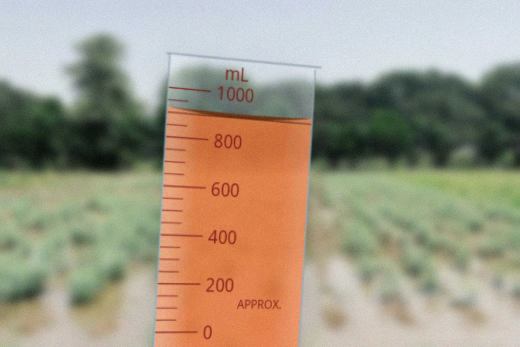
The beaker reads 900 mL
